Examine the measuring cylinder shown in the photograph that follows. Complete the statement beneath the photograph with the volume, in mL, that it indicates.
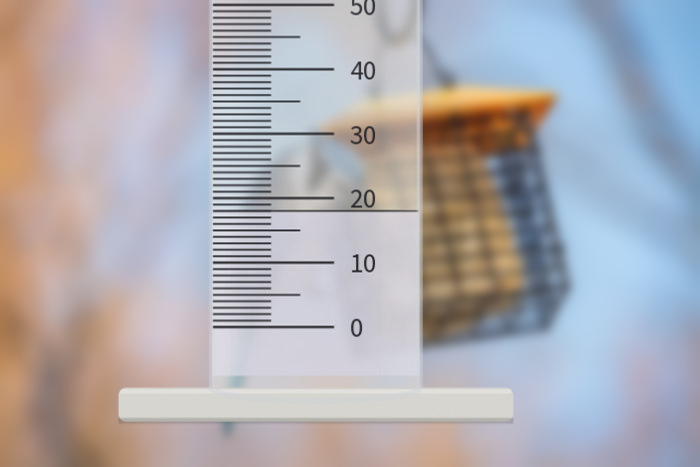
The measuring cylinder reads 18 mL
